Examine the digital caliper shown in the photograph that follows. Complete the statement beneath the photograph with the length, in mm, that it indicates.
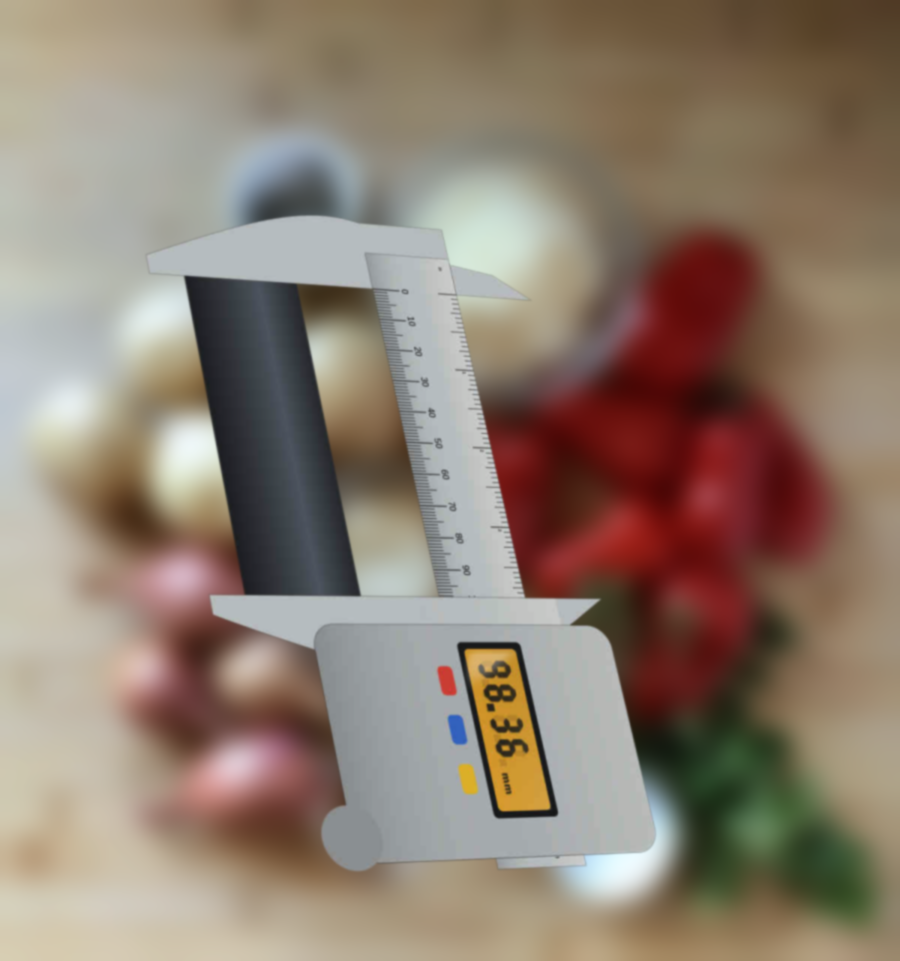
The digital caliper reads 98.36 mm
